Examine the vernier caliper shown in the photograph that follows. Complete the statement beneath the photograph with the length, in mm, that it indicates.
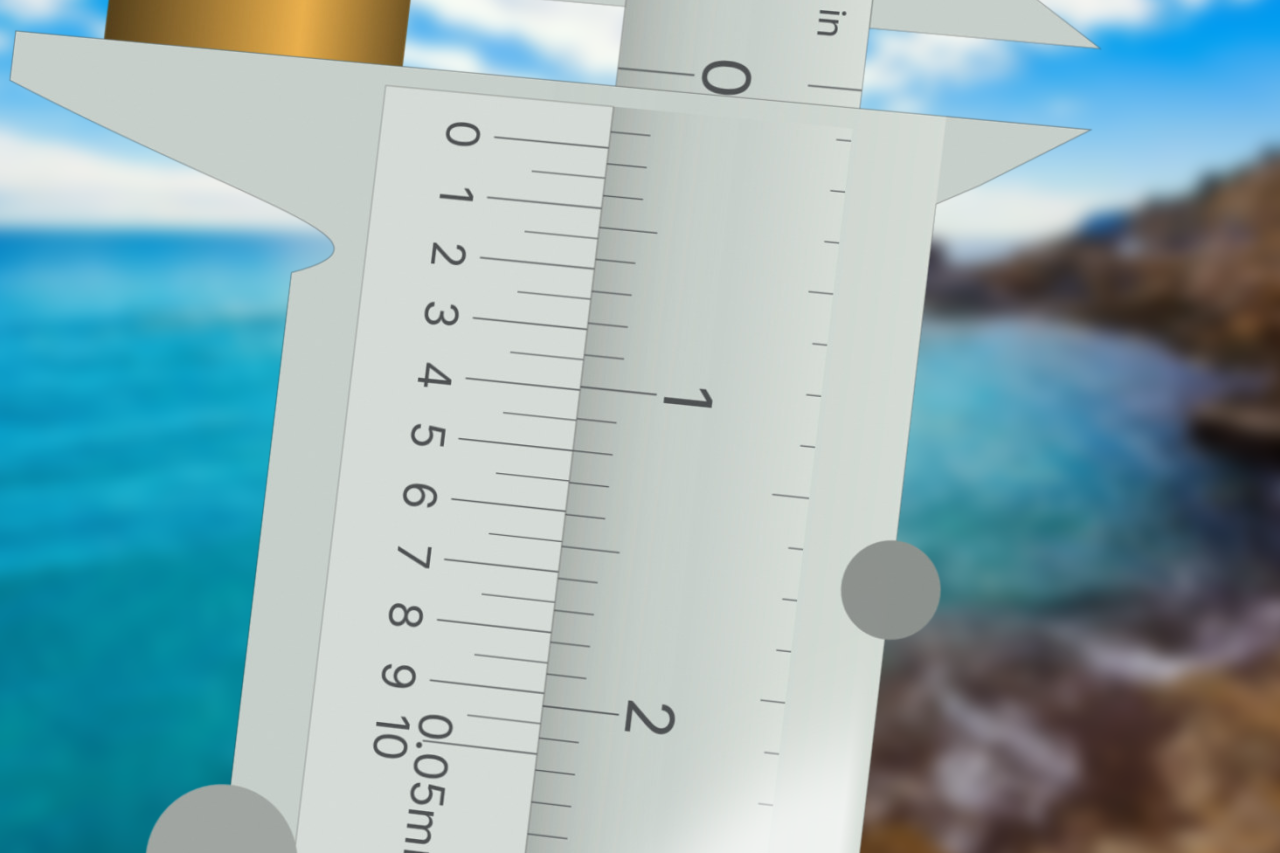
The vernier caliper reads 2.50 mm
